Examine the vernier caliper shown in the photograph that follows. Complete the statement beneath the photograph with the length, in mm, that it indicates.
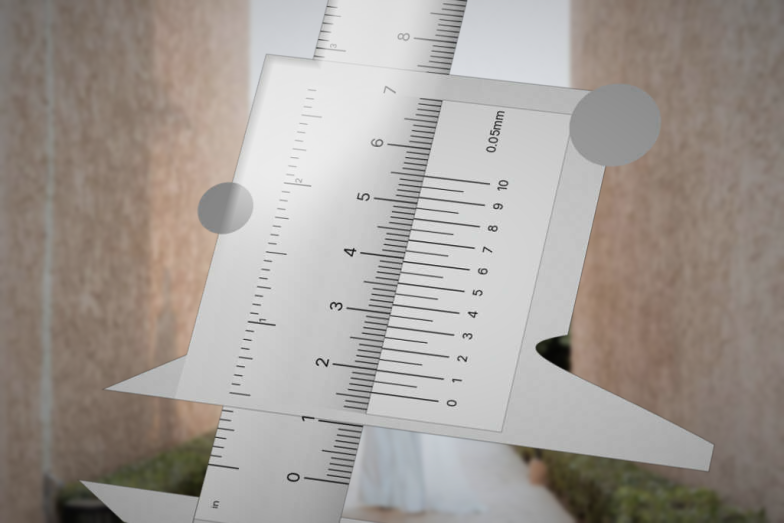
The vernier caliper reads 16.0 mm
